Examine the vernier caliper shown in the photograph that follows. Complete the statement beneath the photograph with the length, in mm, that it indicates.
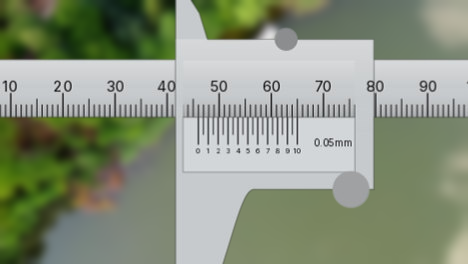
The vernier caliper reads 46.0 mm
